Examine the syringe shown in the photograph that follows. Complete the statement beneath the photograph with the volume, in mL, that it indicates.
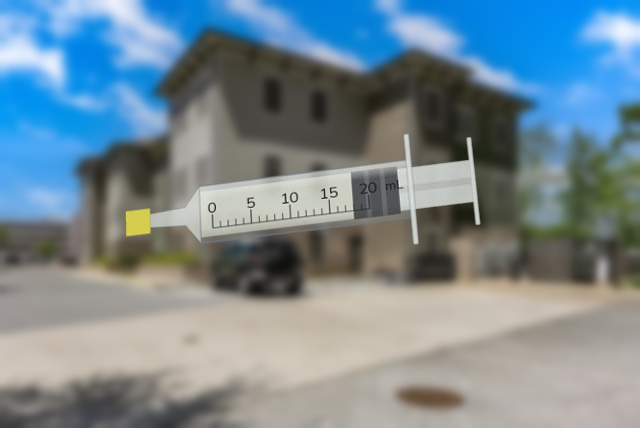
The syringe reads 18 mL
